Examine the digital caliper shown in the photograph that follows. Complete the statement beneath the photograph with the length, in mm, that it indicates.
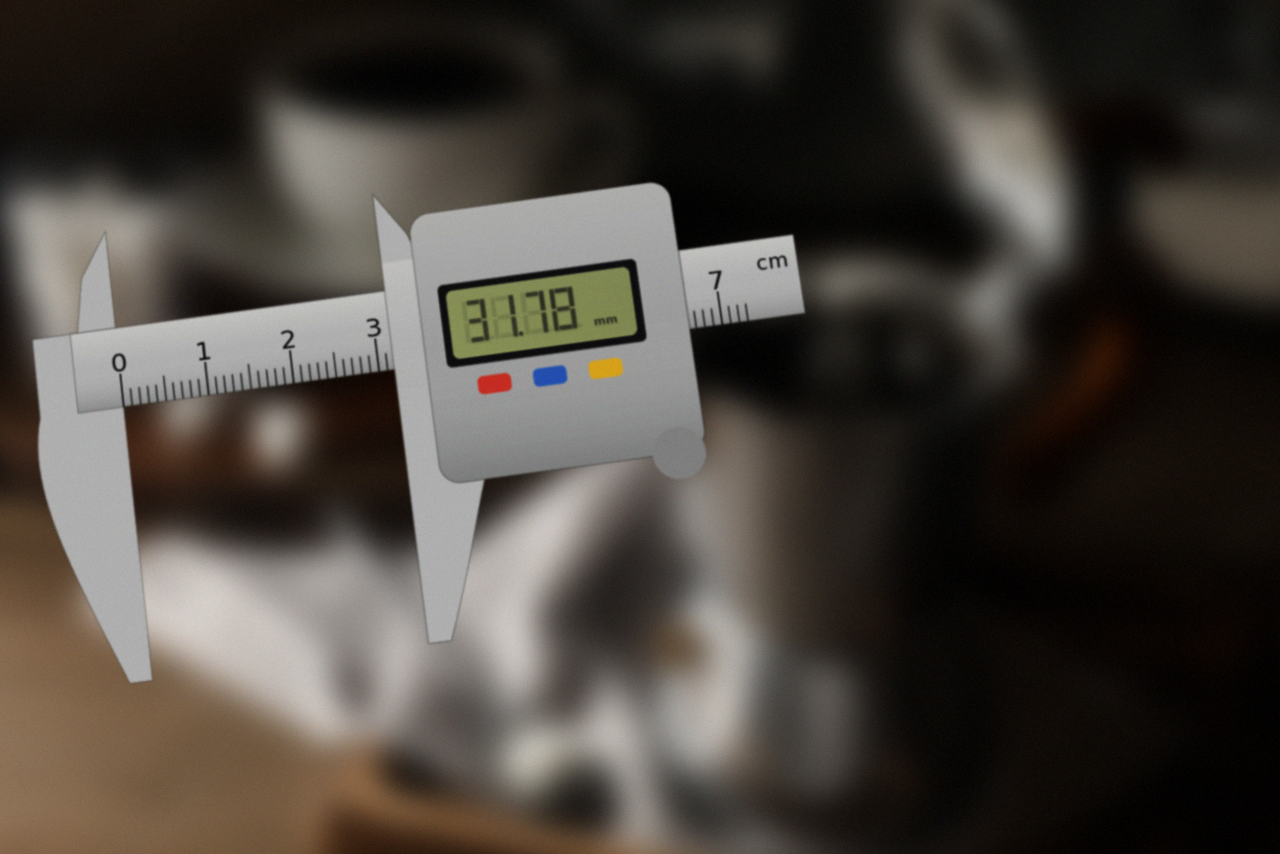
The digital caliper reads 31.78 mm
